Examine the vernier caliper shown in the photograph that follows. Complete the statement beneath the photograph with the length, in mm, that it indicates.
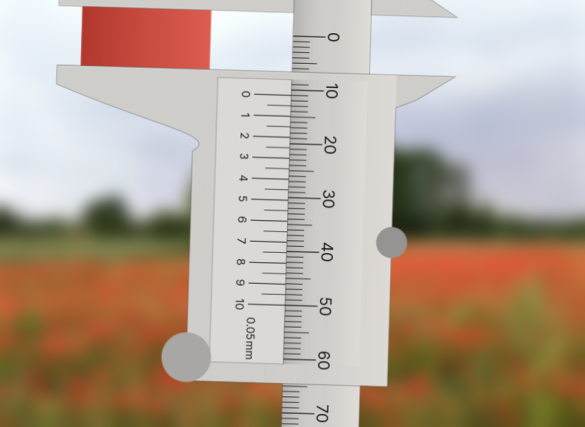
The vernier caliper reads 11.0 mm
